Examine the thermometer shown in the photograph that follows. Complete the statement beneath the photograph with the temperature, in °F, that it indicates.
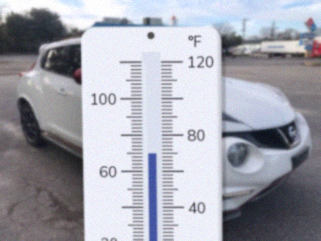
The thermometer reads 70 °F
